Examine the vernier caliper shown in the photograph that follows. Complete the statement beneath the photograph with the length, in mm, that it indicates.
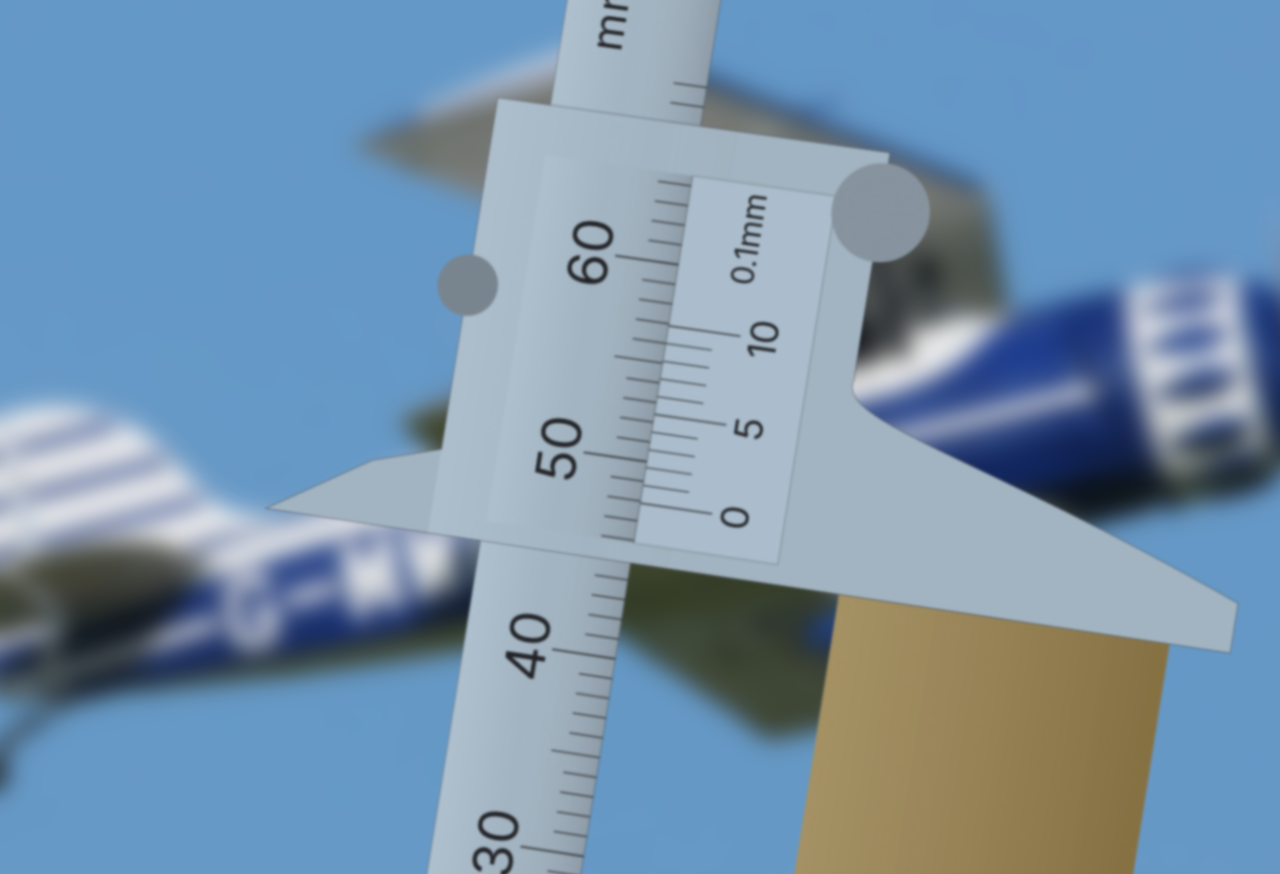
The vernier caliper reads 47.9 mm
